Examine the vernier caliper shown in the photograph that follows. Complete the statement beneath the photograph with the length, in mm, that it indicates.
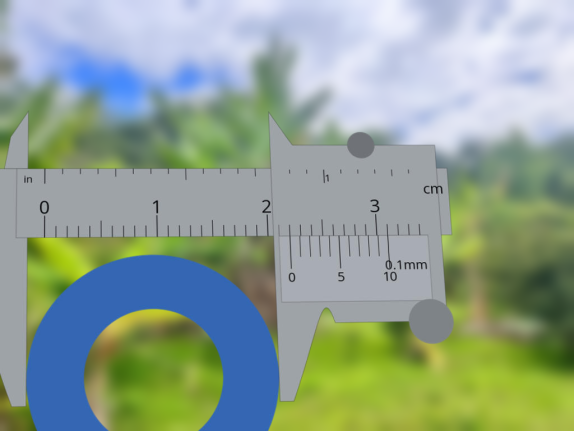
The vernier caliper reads 22.0 mm
